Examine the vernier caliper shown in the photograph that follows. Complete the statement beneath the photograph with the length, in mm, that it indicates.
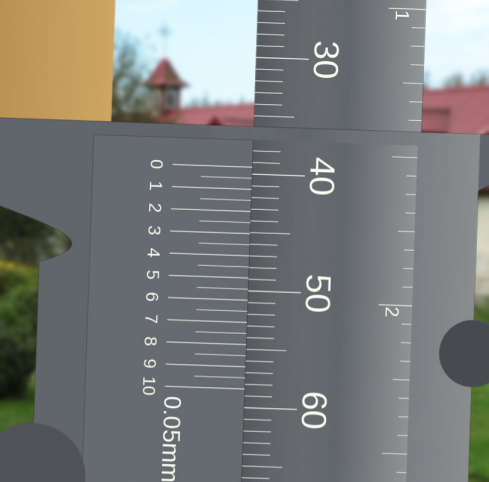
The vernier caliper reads 39.4 mm
